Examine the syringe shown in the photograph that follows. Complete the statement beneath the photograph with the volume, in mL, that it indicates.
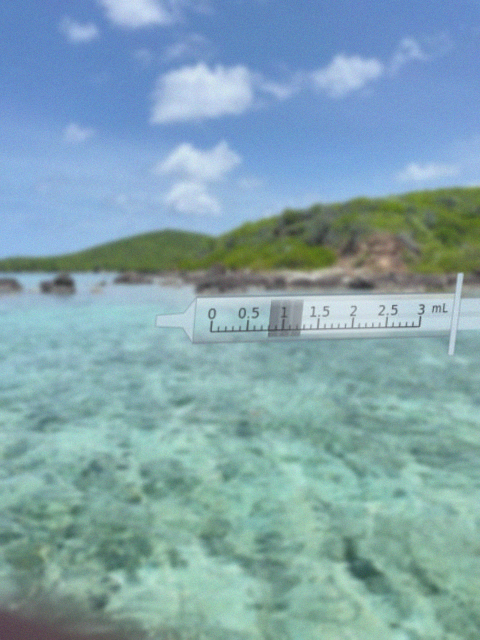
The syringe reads 0.8 mL
